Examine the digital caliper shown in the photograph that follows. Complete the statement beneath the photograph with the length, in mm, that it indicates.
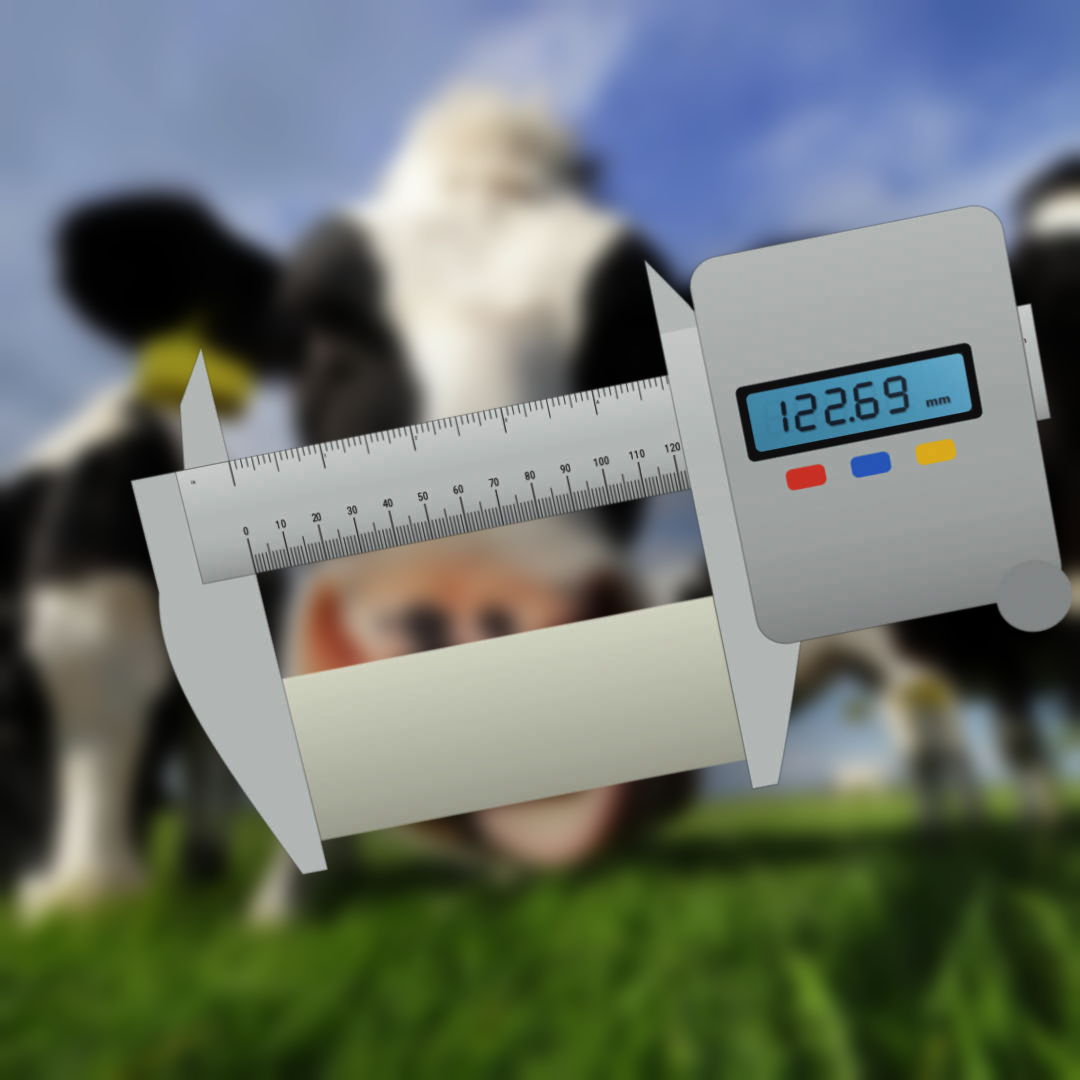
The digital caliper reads 122.69 mm
